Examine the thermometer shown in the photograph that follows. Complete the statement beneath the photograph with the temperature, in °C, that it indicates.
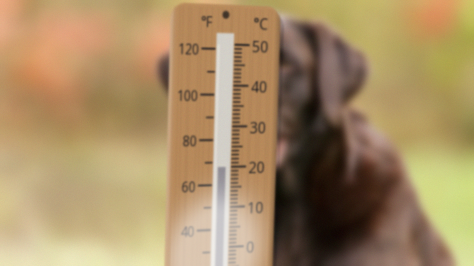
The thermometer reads 20 °C
